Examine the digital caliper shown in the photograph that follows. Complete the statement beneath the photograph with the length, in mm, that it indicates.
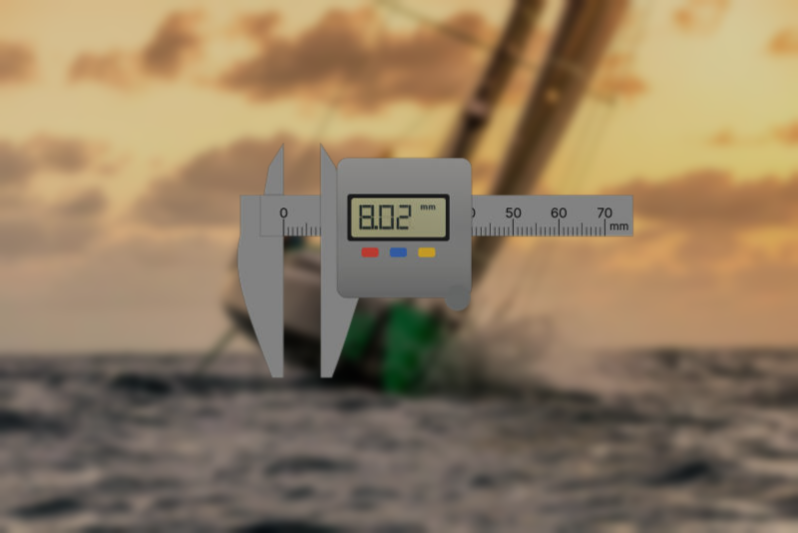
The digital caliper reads 8.02 mm
